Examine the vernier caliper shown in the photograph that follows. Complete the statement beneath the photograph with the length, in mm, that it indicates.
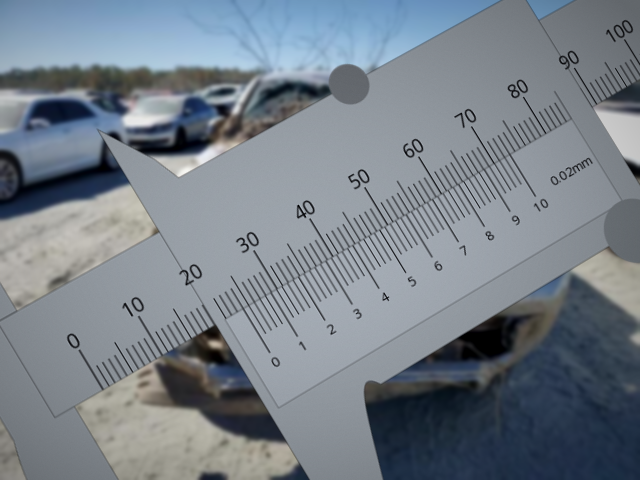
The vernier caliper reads 24.0 mm
